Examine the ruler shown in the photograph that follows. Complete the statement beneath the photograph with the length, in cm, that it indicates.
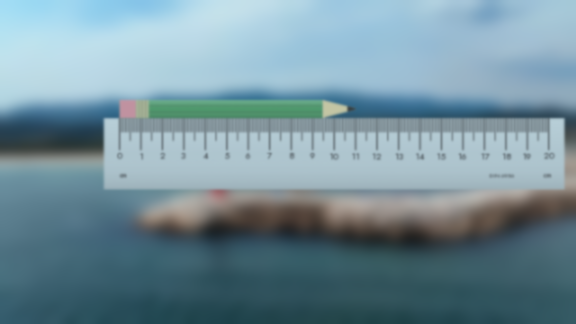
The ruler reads 11 cm
